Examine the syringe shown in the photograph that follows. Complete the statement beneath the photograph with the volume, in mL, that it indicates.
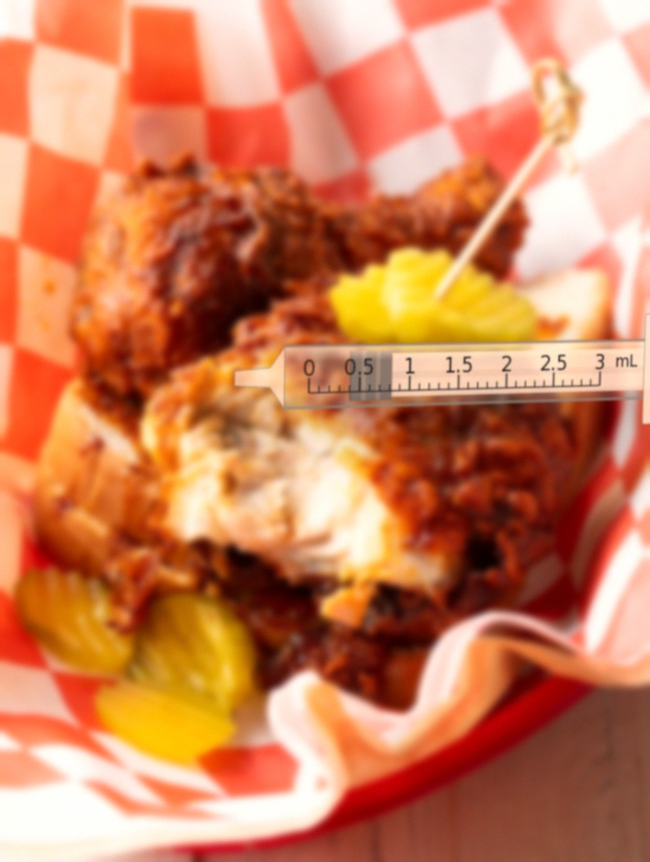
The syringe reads 0.4 mL
